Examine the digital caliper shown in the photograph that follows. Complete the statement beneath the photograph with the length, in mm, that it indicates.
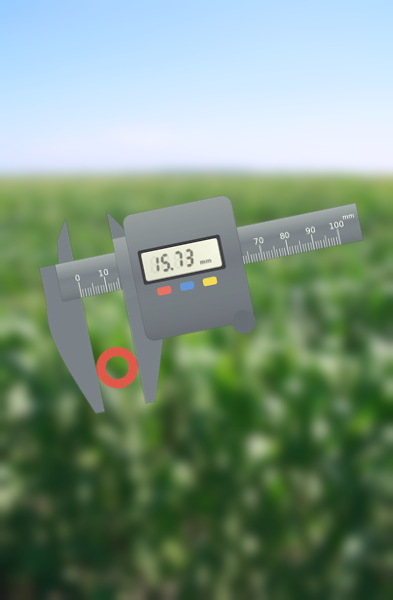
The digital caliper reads 15.73 mm
